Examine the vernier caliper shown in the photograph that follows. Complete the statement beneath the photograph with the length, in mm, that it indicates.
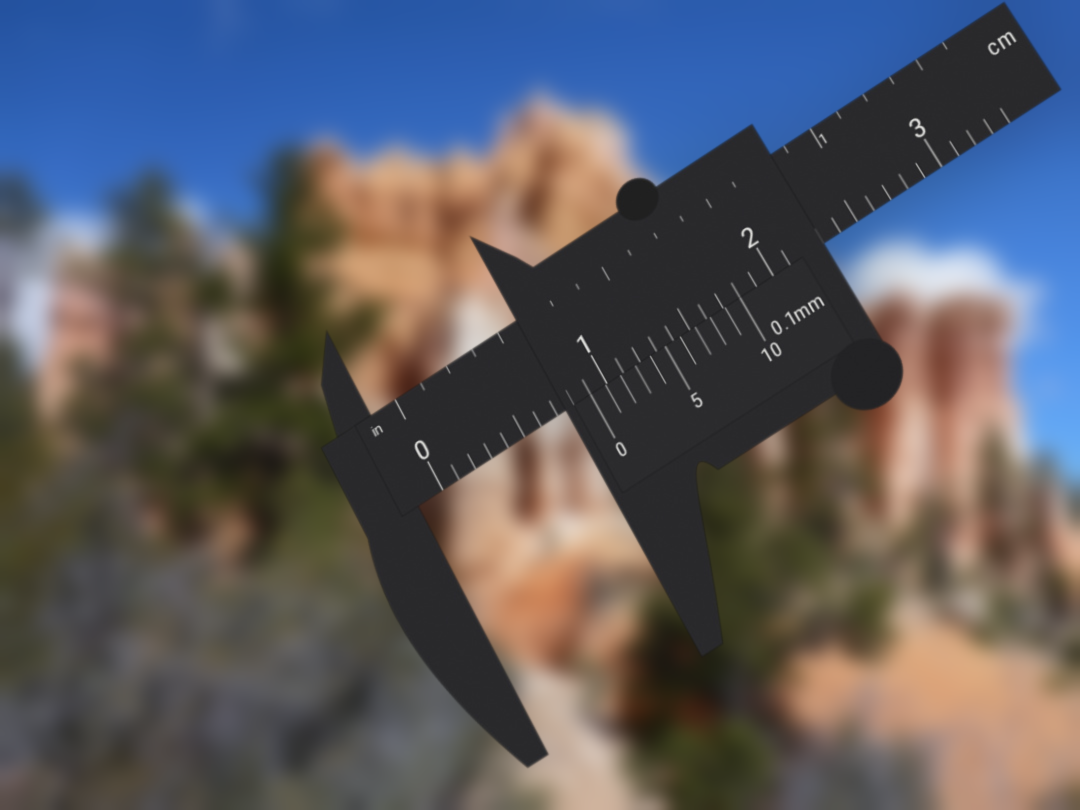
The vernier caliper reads 9.0 mm
